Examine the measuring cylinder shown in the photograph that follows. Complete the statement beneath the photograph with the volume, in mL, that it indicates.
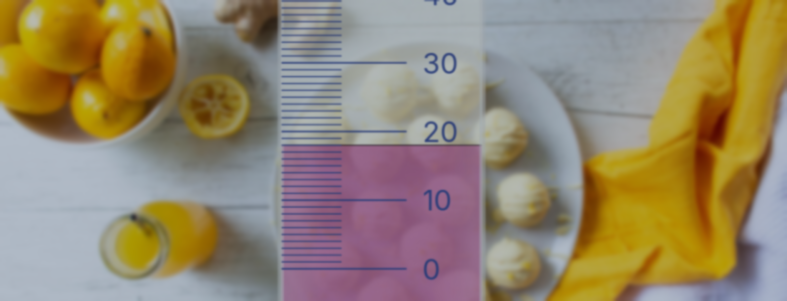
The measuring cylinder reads 18 mL
